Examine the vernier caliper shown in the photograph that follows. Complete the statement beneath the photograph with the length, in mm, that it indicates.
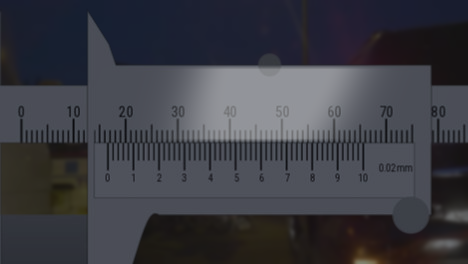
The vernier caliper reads 16.6 mm
